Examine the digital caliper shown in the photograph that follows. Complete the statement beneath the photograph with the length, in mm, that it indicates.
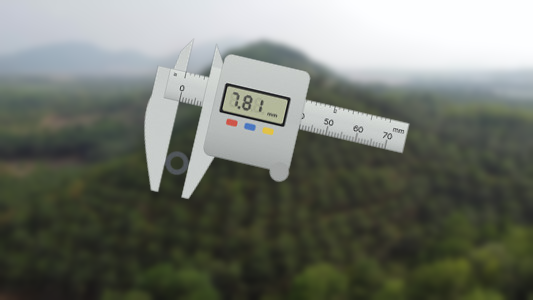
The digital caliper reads 7.81 mm
